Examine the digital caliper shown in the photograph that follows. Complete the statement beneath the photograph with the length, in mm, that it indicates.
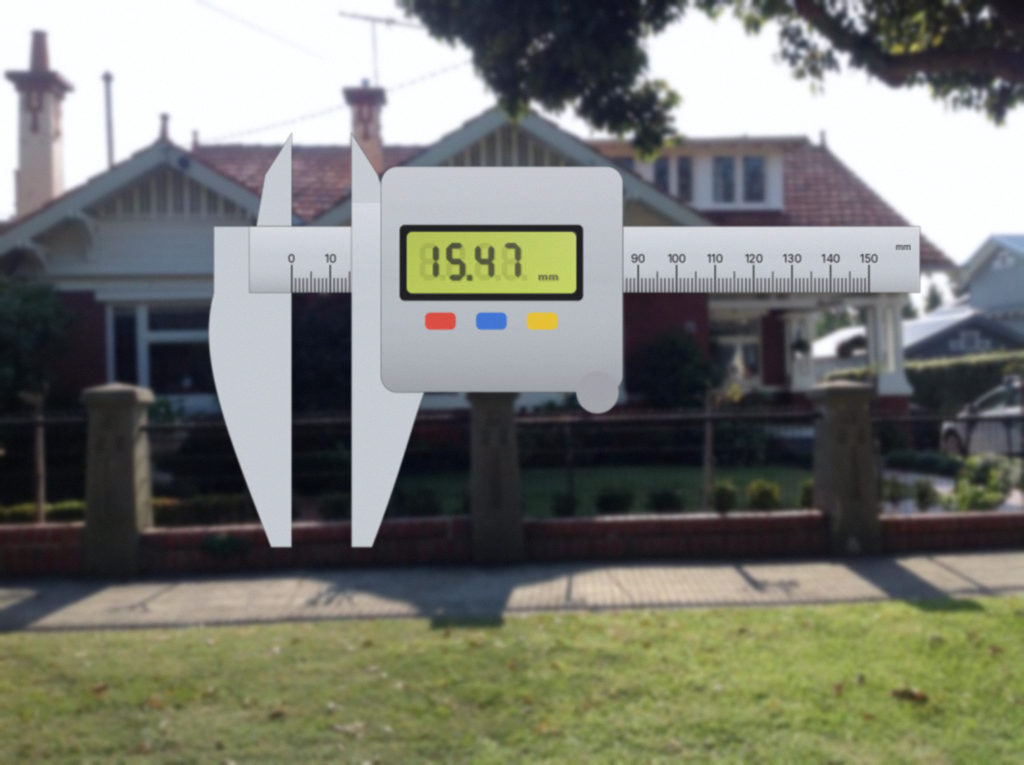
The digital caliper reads 15.47 mm
